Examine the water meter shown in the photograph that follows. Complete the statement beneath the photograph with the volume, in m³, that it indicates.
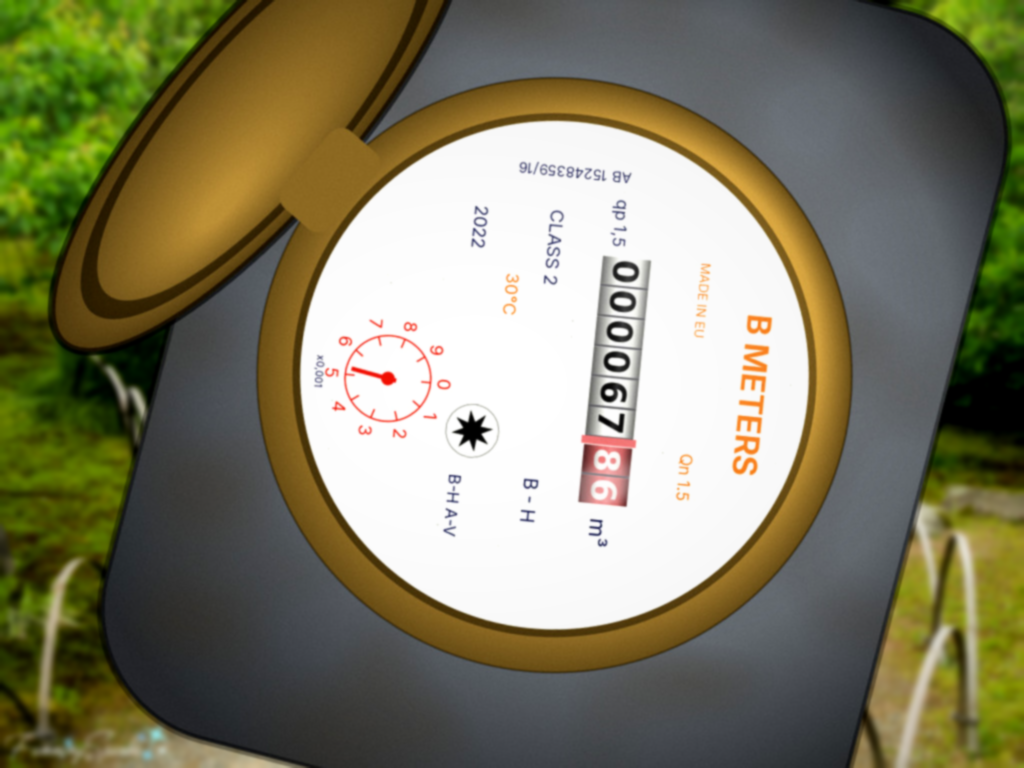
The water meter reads 67.865 m³
